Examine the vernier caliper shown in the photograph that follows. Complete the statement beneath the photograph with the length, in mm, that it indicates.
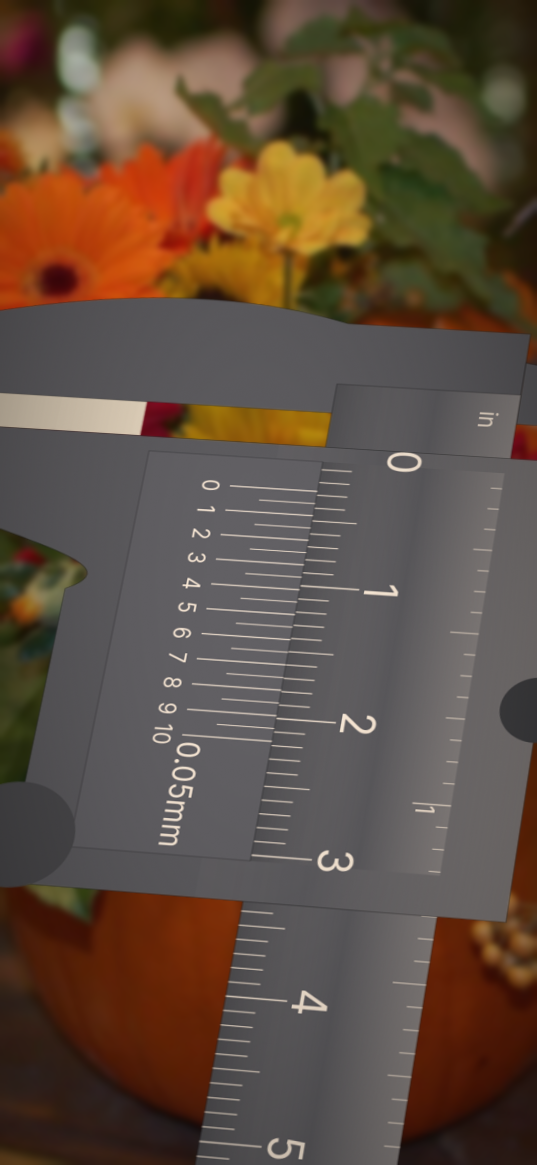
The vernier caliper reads 2.7 mm
